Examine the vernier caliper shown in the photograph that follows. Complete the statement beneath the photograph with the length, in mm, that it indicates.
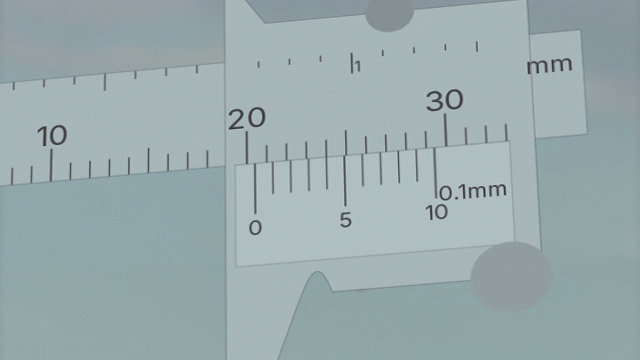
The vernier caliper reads 20.4 mm
